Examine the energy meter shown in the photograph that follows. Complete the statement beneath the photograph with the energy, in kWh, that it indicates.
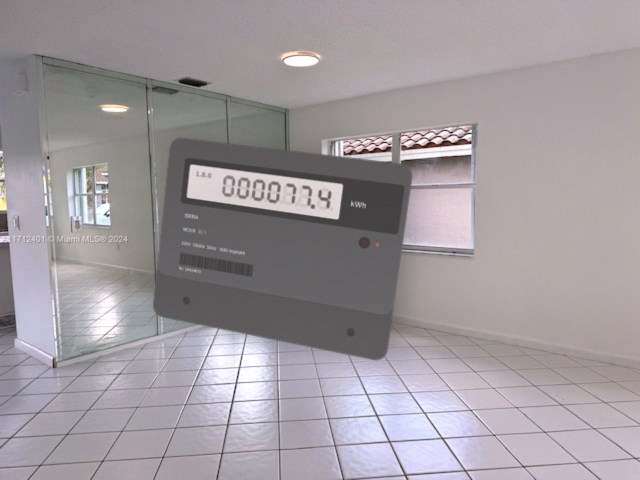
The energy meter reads 77.4 kWh
